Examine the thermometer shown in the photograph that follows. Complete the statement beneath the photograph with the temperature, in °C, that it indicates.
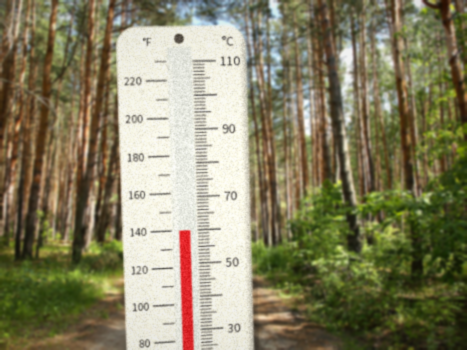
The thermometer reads 60 °C
